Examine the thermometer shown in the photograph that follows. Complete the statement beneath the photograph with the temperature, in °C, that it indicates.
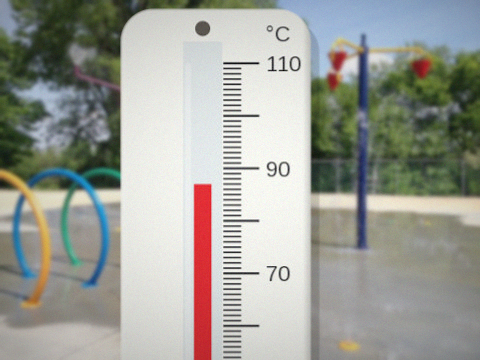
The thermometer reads 87 °C
